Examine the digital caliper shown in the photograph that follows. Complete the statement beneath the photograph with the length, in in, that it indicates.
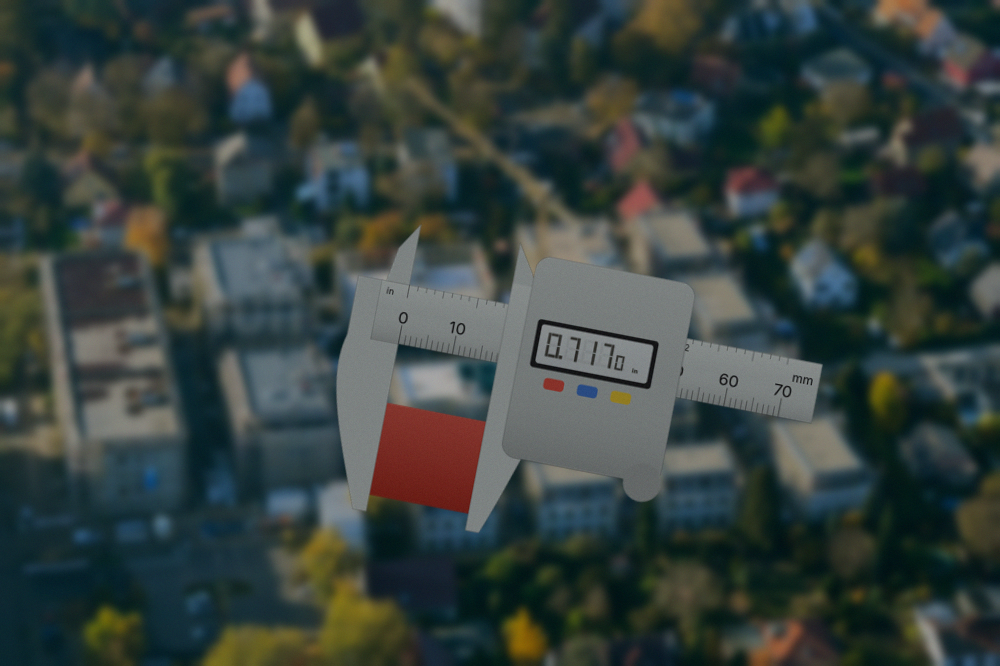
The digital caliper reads 0.7170 in
